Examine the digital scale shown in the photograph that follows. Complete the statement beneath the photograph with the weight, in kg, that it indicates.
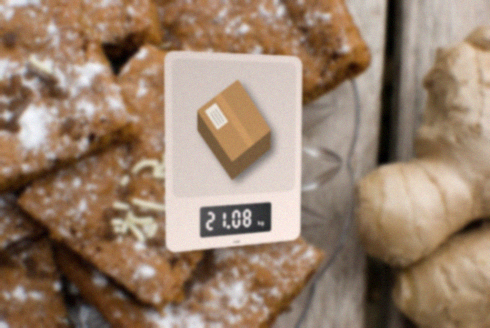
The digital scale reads 21.08 kg
